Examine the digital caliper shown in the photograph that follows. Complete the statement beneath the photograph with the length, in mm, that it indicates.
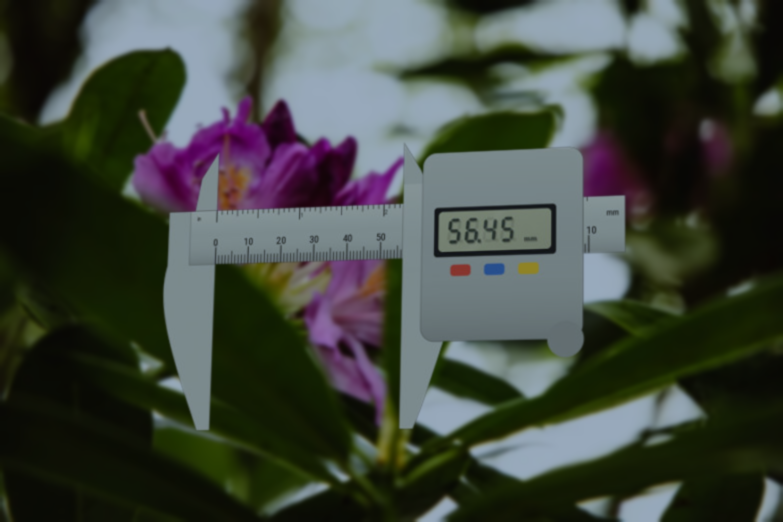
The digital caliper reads 56.45 mm
